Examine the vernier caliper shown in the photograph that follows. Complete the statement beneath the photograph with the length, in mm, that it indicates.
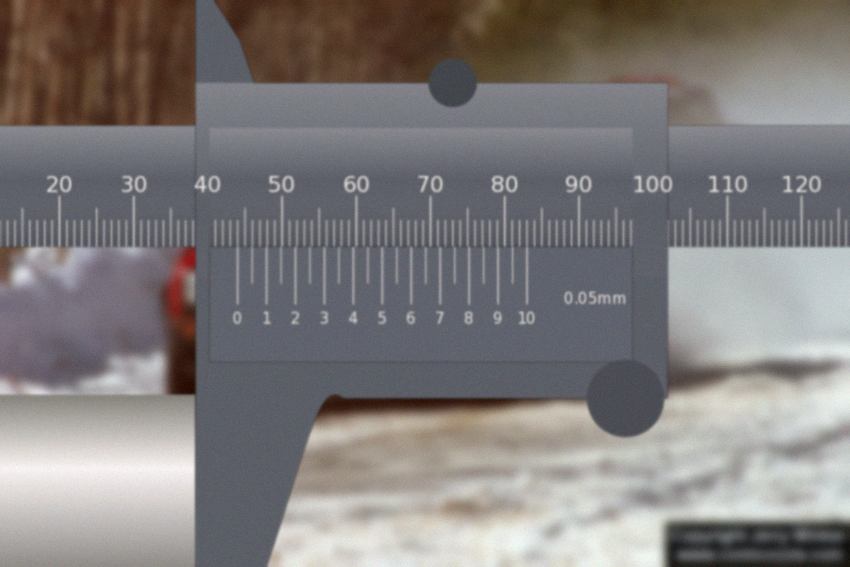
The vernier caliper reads 44.0 mm
